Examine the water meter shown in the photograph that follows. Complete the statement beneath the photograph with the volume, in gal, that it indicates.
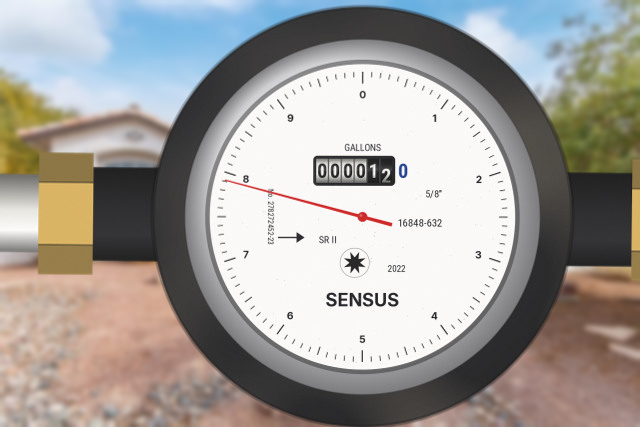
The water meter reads 117.9 gal
